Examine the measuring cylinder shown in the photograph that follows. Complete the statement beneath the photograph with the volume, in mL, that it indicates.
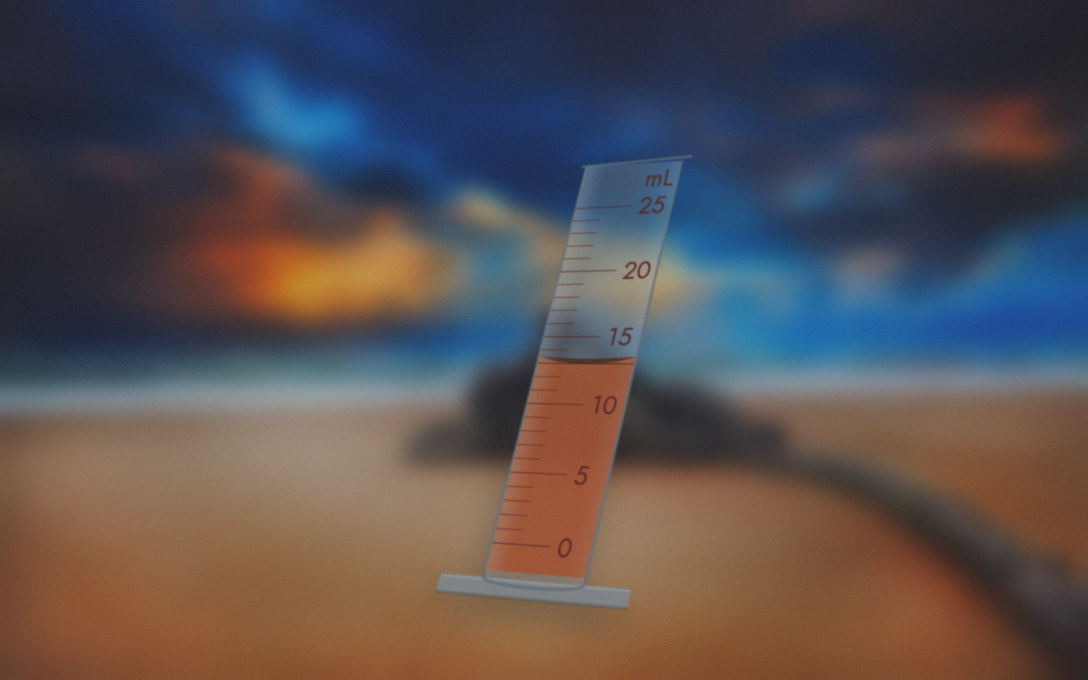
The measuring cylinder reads 13 mL
